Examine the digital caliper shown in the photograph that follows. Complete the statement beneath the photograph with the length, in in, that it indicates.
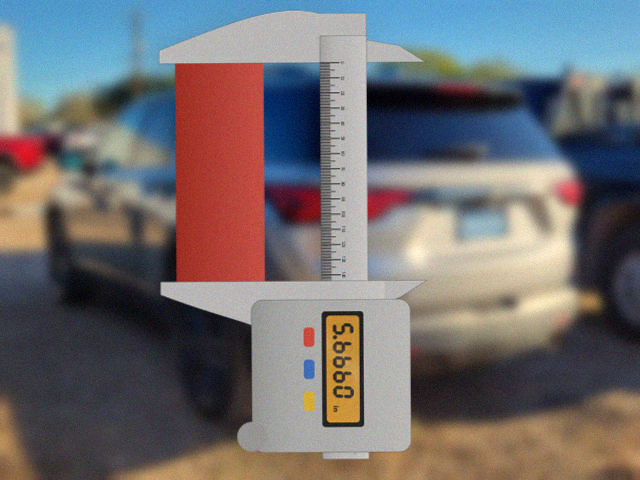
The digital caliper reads 5.6660 in
